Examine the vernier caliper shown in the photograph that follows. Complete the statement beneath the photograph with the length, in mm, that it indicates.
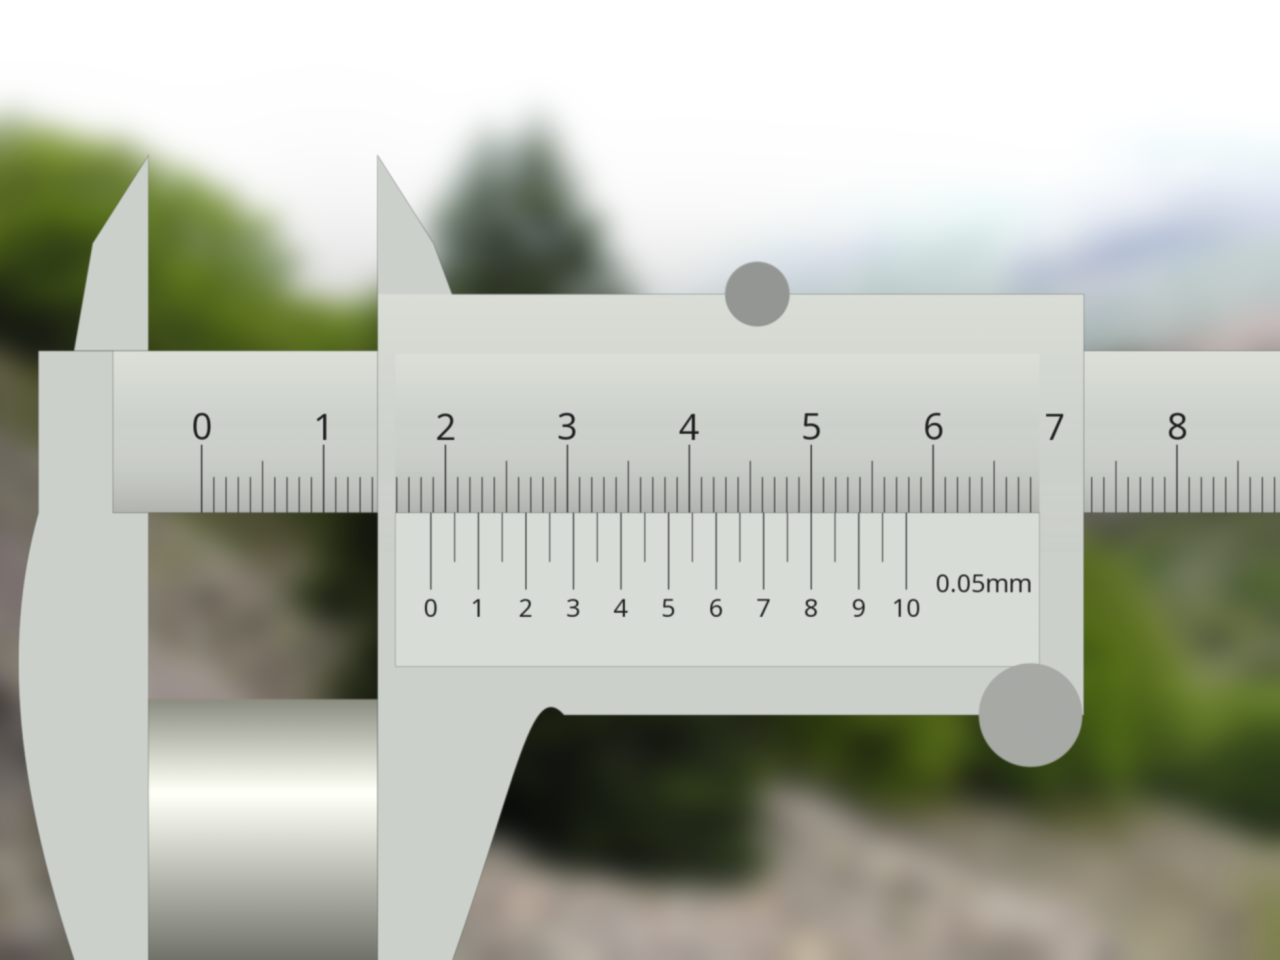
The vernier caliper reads 18.8 mm
